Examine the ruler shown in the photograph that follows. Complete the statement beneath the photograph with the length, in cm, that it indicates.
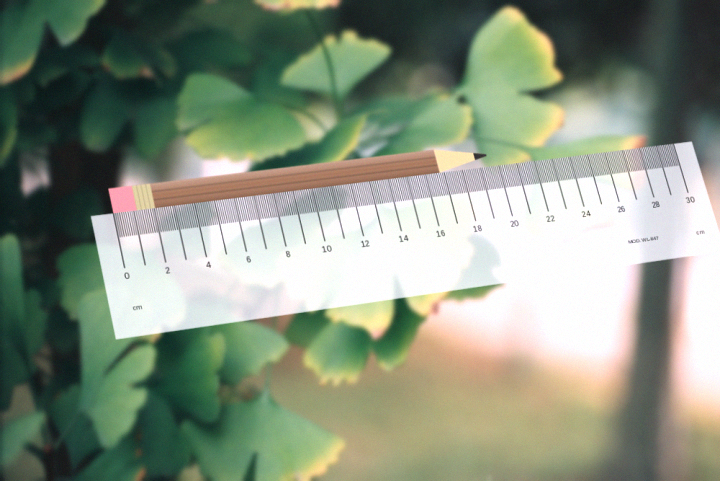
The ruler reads 19.5 cm
